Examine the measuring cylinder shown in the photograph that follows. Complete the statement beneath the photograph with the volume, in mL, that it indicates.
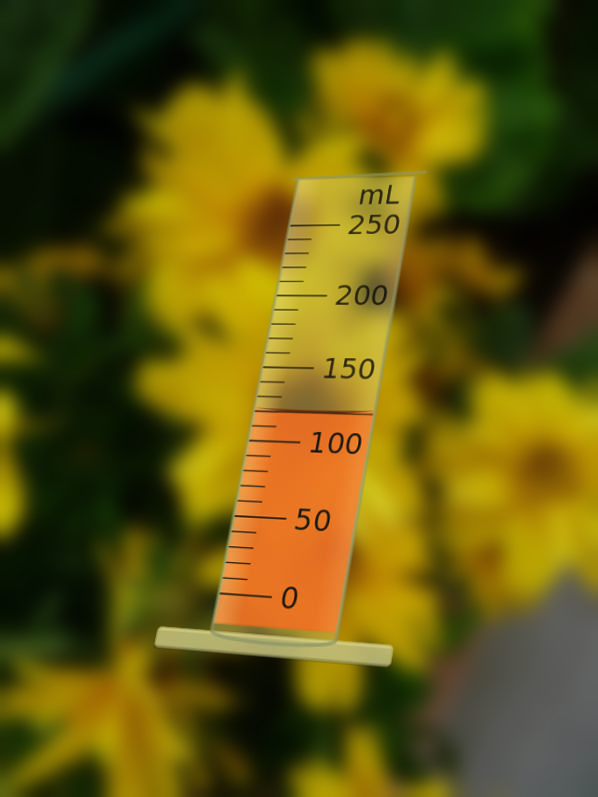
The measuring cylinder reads 120 mL
